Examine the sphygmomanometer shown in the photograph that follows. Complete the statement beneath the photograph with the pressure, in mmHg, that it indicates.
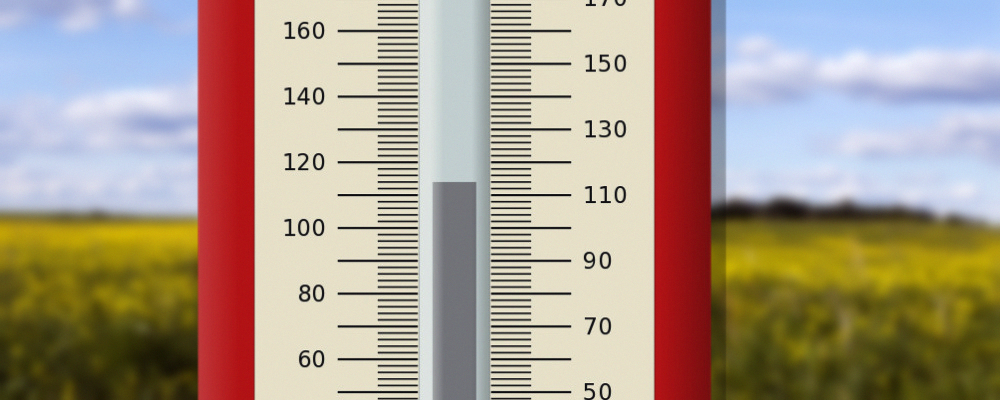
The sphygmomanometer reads 114 mmHg
